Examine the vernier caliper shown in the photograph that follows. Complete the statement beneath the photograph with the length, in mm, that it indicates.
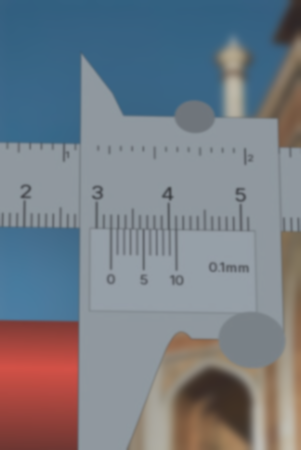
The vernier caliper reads 32.0 mm
